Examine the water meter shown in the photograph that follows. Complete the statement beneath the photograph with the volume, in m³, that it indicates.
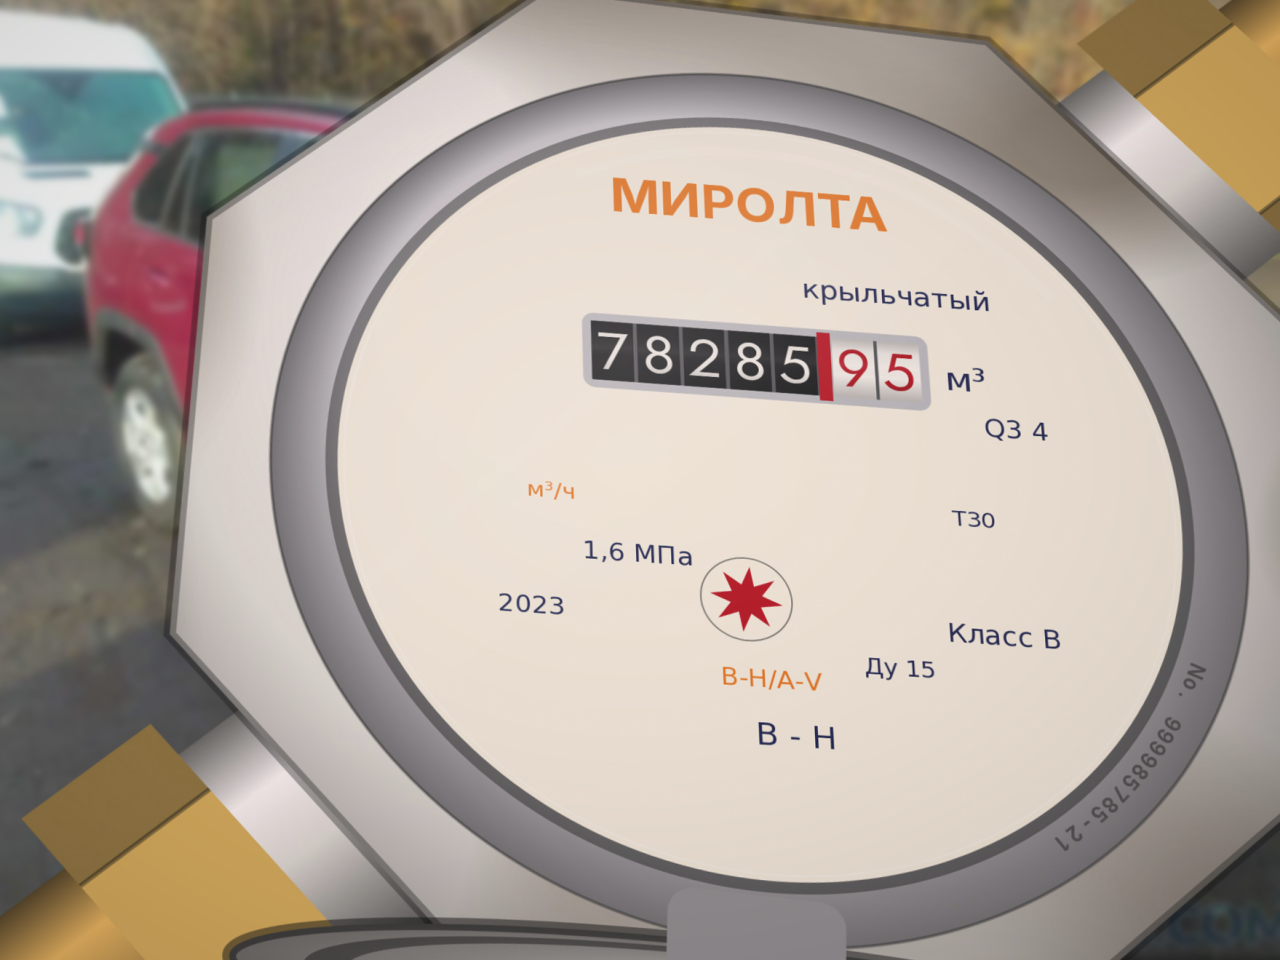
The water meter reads 78285.95 m³
